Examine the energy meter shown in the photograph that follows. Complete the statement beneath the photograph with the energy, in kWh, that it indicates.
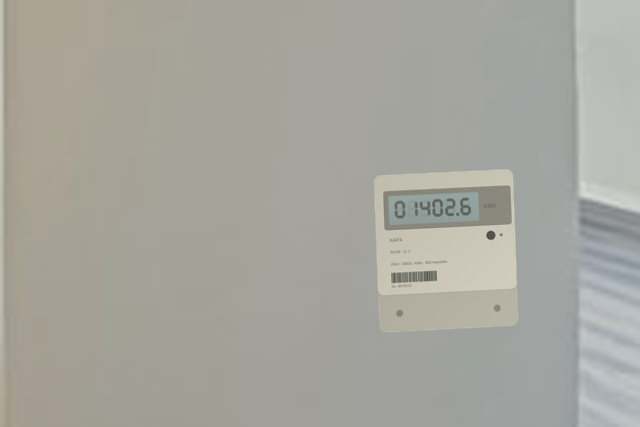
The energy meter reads 1402.6 kWh
